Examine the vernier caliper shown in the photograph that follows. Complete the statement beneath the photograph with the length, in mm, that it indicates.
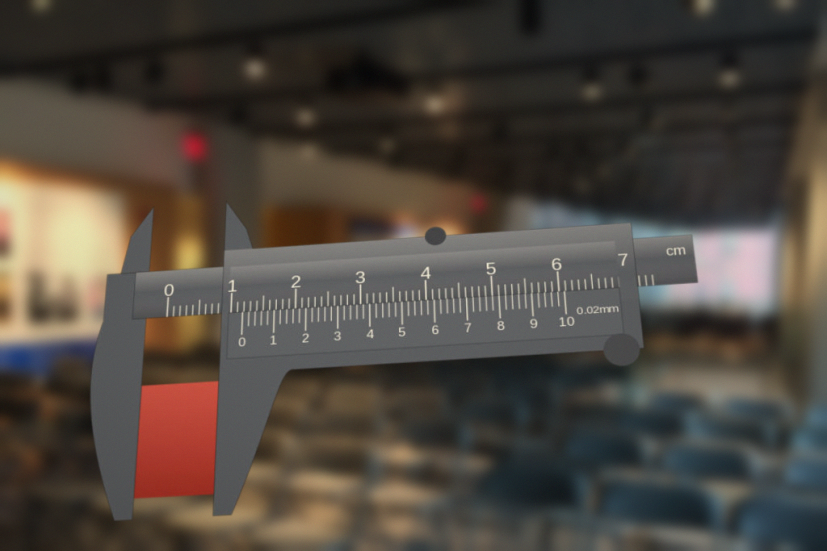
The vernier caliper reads 11.8 mm
